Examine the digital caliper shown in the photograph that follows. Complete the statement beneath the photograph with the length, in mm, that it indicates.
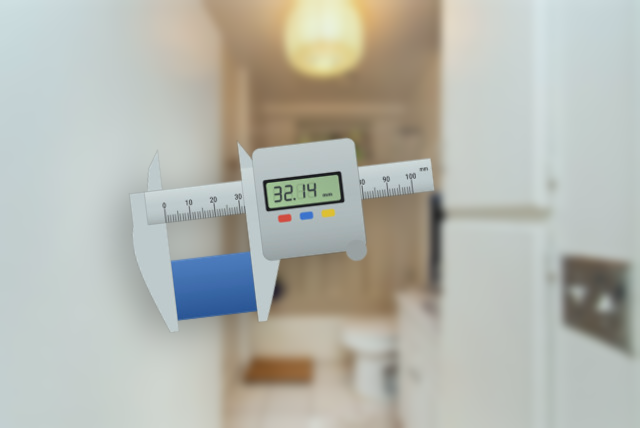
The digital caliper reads 32.14 mm
